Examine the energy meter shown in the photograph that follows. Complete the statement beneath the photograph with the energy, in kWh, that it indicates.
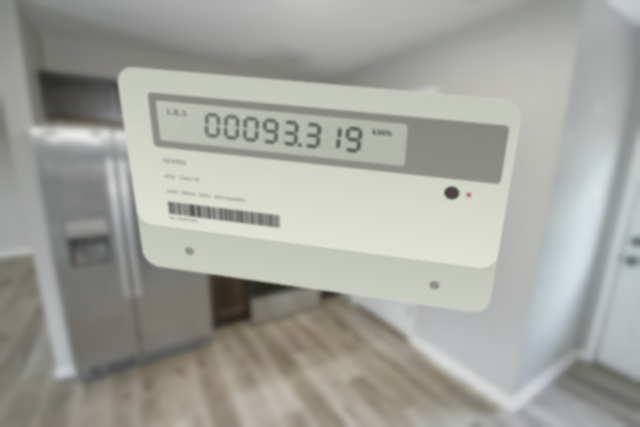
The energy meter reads 93.319 kWh
